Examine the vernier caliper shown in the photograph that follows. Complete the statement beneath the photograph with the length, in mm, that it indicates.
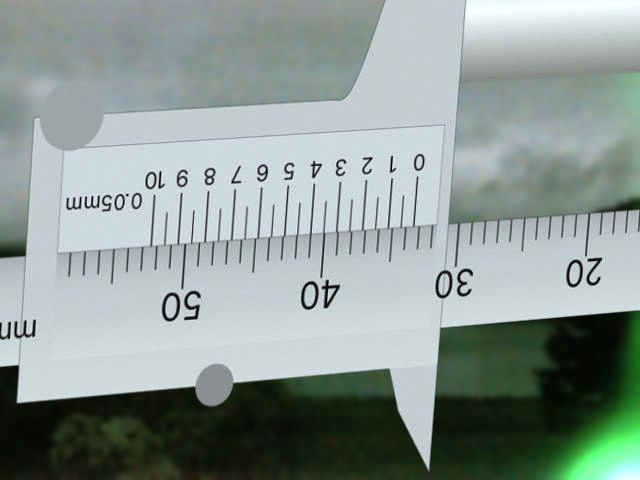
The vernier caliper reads 33.4 mm
